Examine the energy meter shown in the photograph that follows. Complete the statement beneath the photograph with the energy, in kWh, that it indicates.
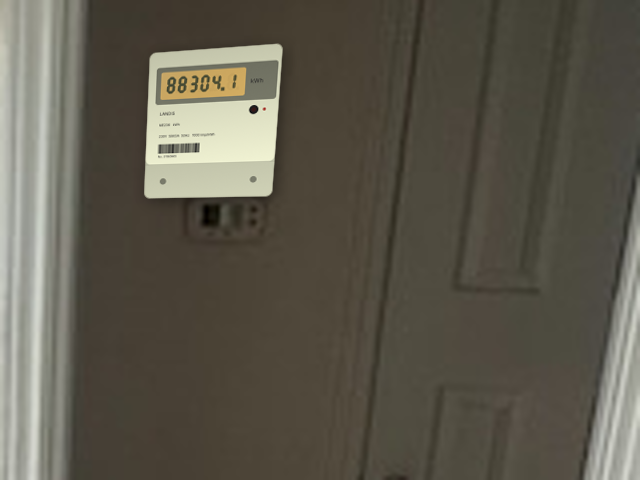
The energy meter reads 88304.1 kWh
